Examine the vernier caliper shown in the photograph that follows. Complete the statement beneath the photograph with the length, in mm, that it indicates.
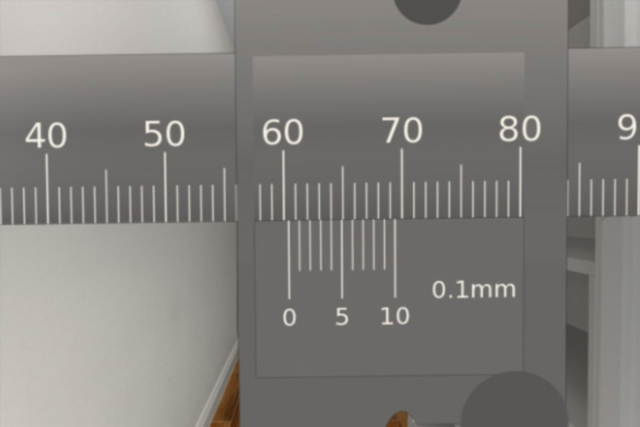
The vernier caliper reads 60.4 mm
